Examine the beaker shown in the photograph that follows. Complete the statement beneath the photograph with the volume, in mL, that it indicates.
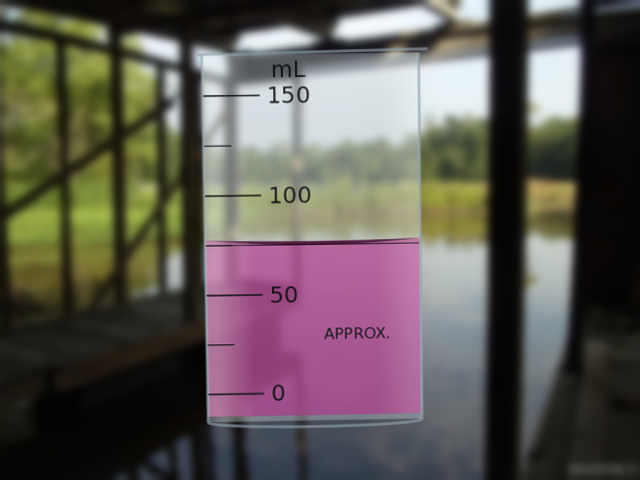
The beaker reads 75 mL
